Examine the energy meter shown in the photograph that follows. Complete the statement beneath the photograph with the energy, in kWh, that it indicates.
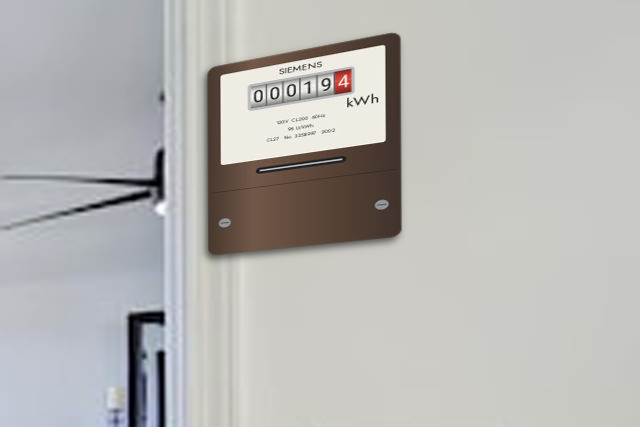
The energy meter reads 19.4 kWh
